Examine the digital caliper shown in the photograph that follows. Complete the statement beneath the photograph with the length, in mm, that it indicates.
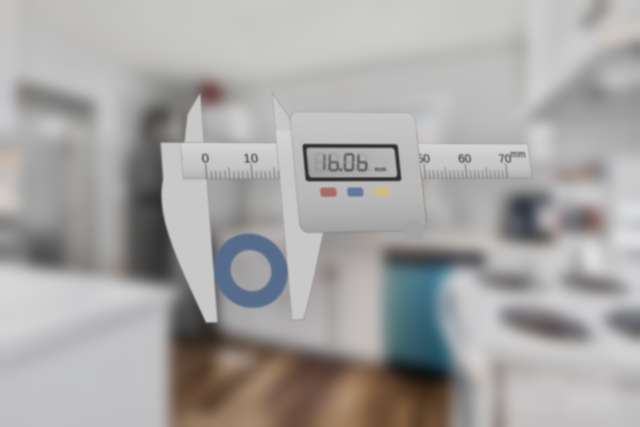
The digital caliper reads 16.06 mm
